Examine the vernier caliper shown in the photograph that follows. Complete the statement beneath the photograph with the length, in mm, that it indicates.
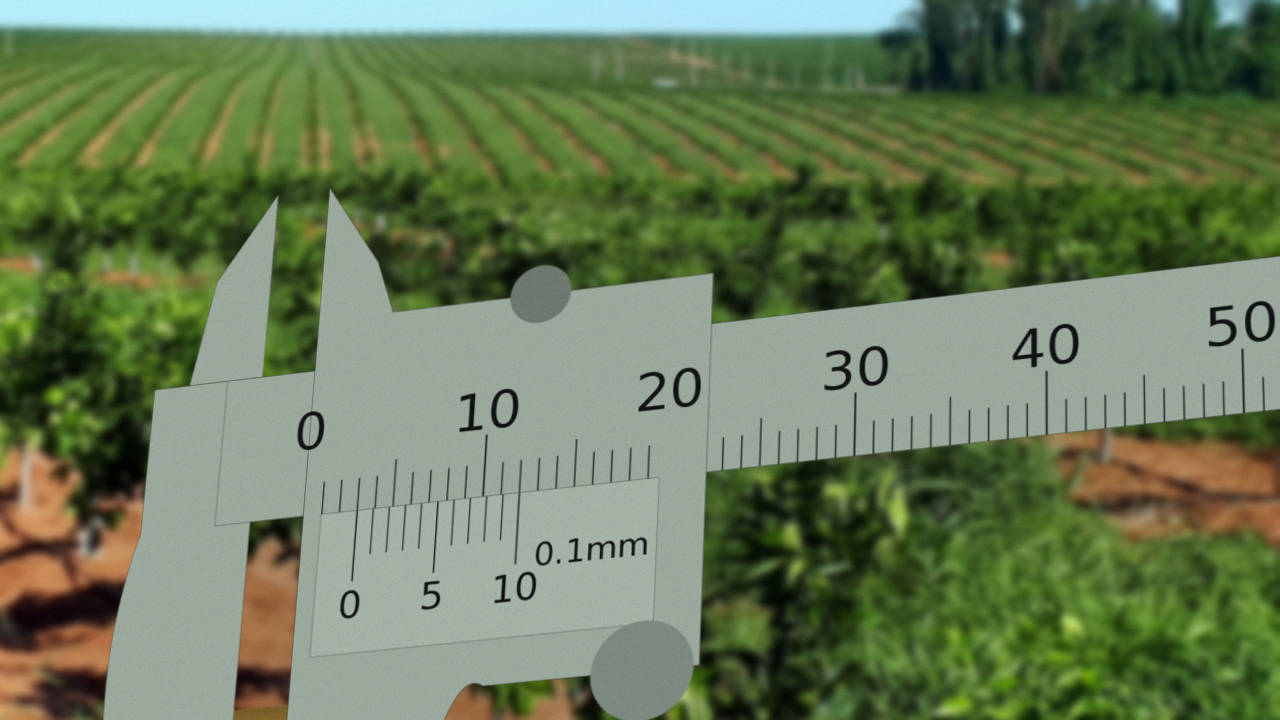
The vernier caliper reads 3.0 mm
